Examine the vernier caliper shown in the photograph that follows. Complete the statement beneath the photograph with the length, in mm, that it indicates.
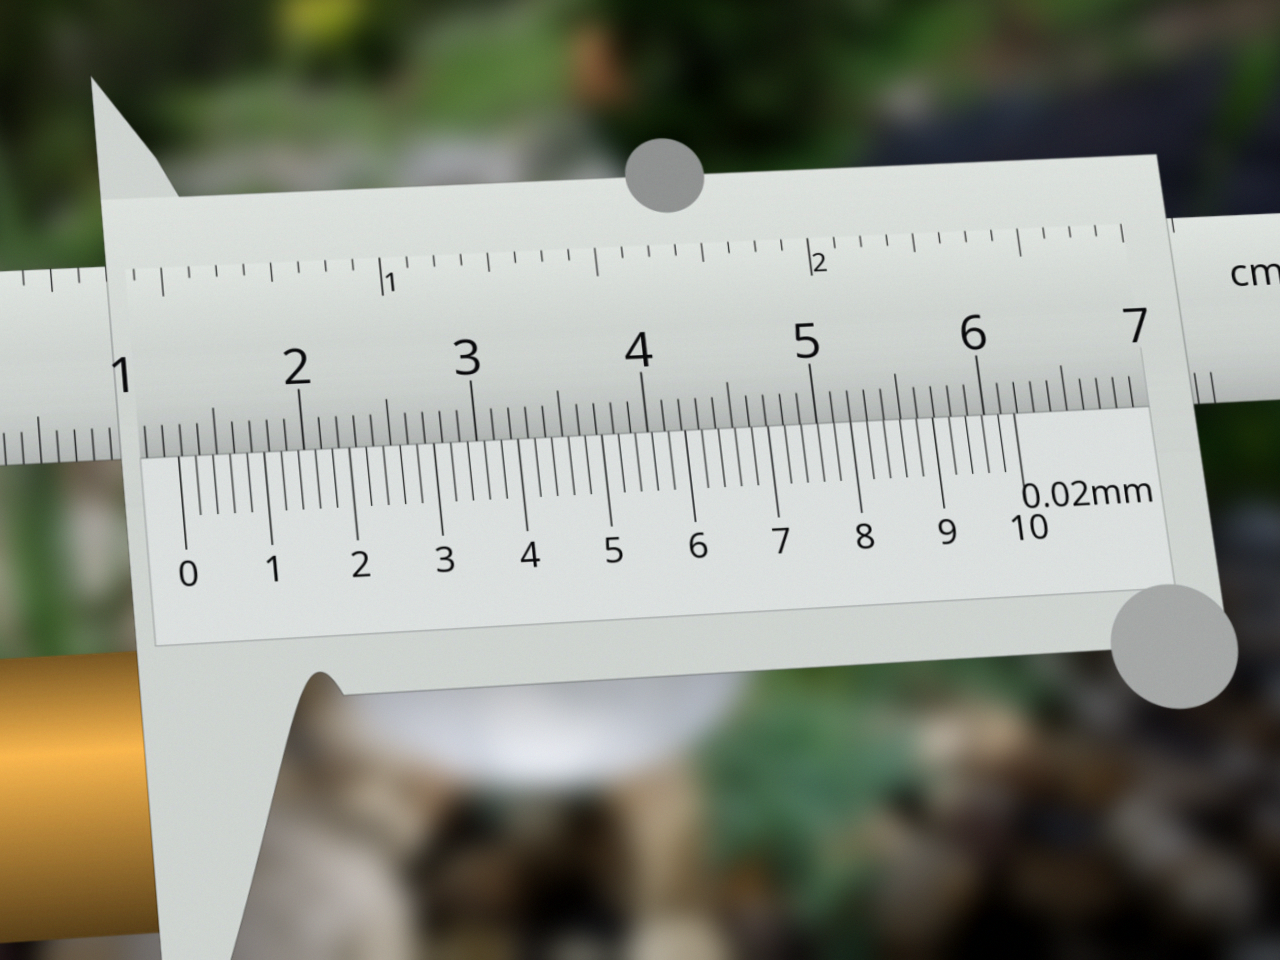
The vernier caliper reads 12.8 mm
